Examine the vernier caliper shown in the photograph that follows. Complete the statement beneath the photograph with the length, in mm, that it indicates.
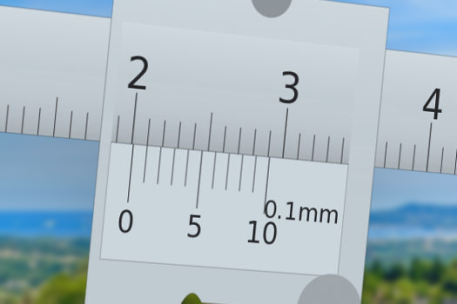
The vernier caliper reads 20.1 mm
